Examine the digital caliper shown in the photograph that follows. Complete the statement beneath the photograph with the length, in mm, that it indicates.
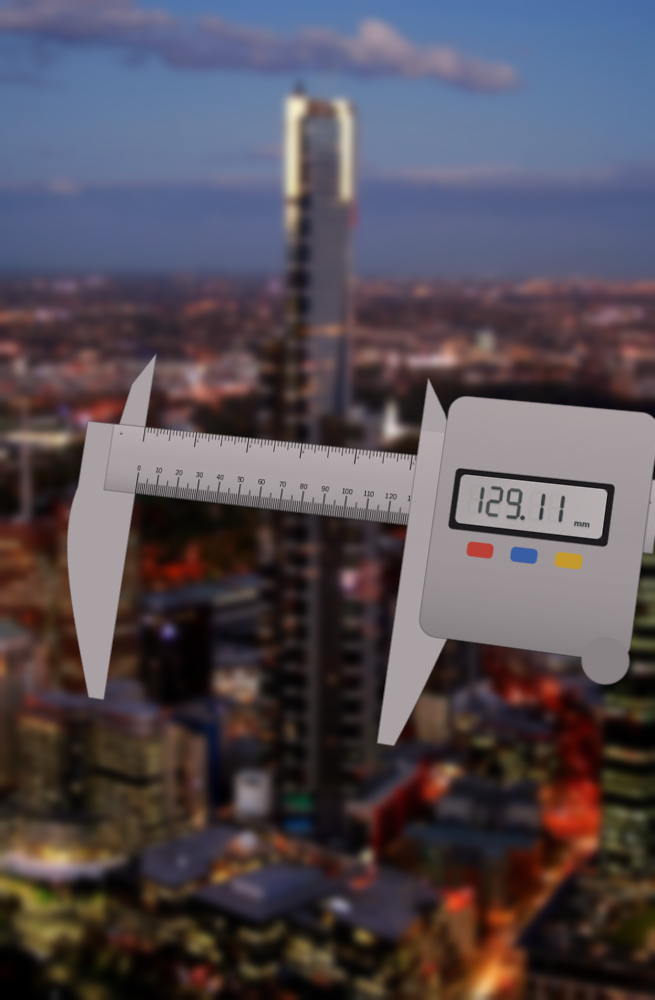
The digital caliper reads 129.11 mm
